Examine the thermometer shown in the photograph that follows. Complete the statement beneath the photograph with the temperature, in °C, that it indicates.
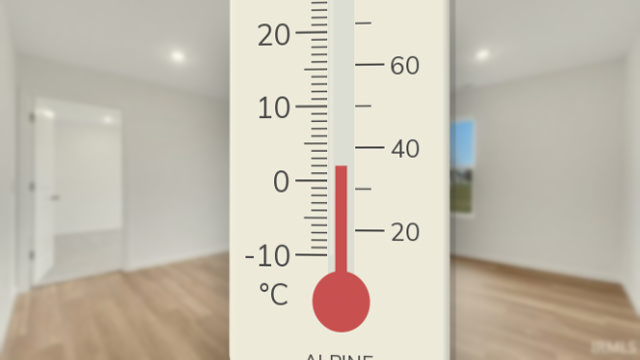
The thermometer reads 2 °C
